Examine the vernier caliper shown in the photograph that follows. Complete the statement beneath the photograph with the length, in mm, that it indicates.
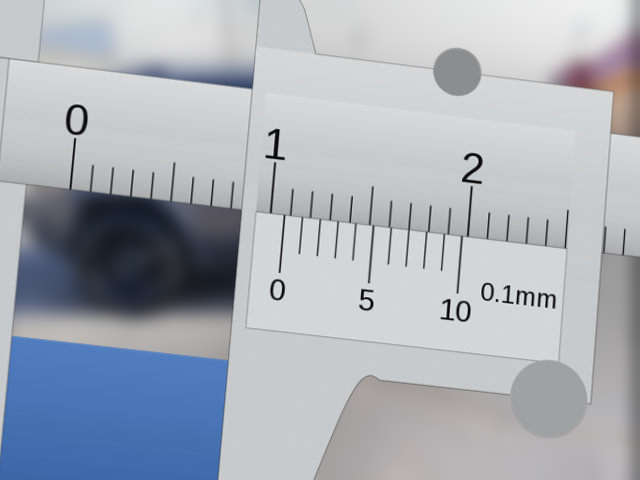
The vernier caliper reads 10.7 mm
